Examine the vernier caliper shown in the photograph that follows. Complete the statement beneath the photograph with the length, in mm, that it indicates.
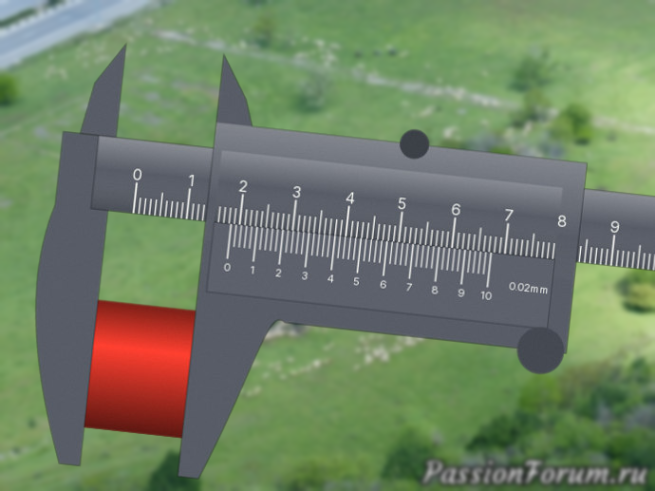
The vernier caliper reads 18.4 mm
